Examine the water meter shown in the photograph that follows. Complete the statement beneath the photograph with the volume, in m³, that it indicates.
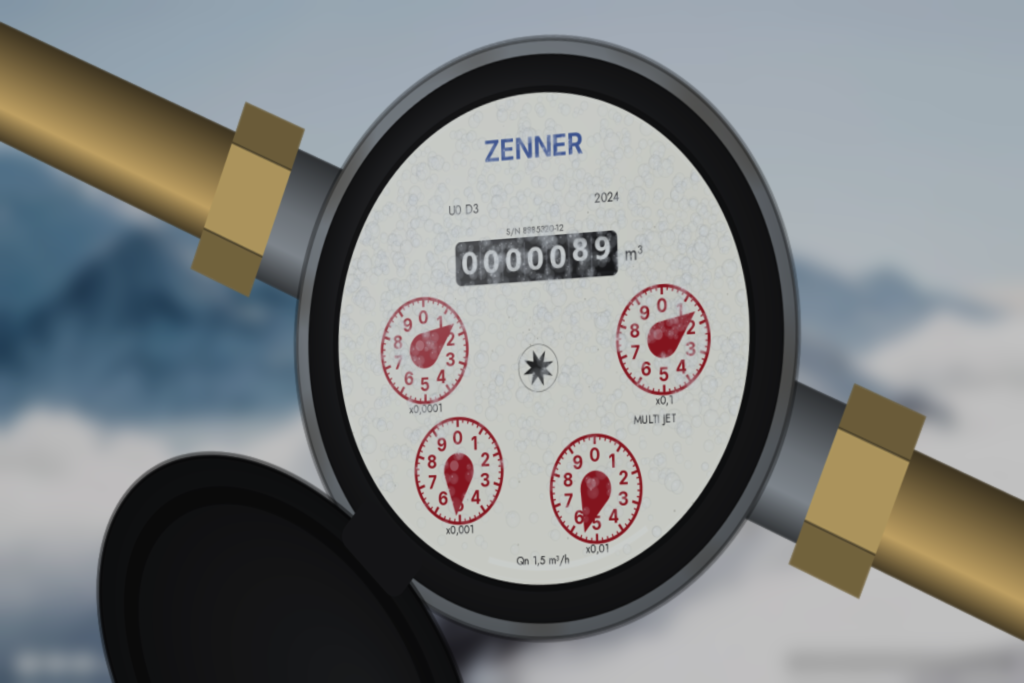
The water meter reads 89.1551 m³
